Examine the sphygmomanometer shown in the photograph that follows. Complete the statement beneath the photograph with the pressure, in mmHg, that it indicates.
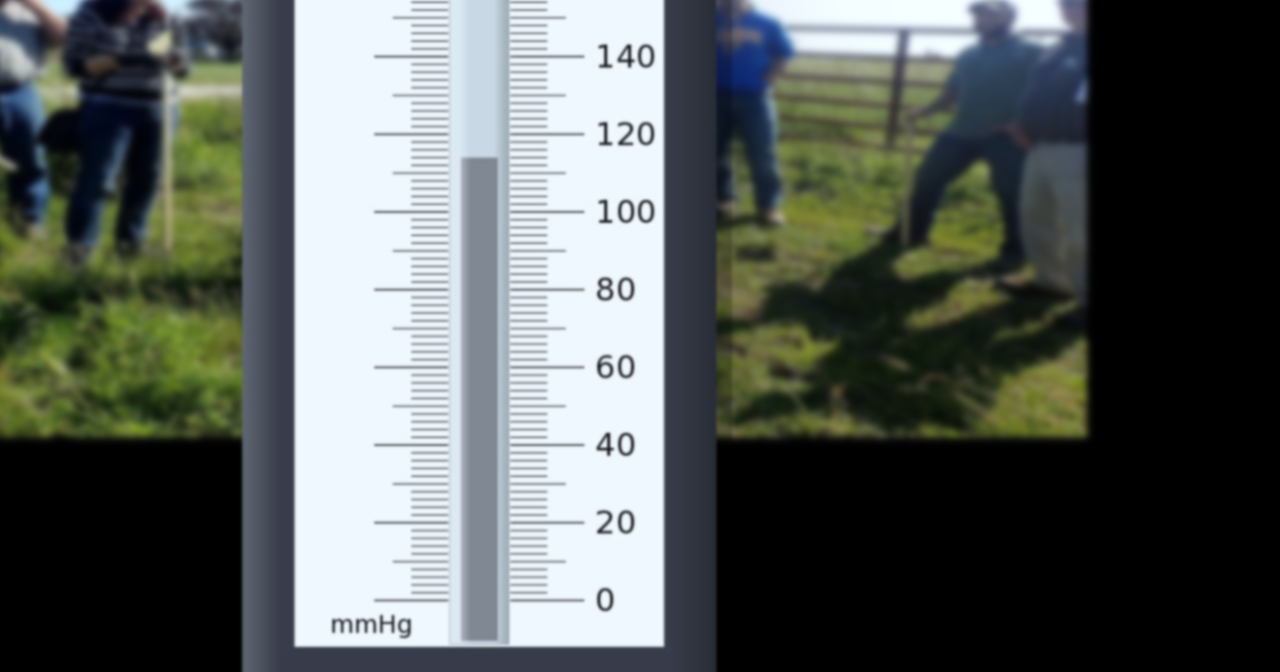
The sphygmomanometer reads 114 mmHg
